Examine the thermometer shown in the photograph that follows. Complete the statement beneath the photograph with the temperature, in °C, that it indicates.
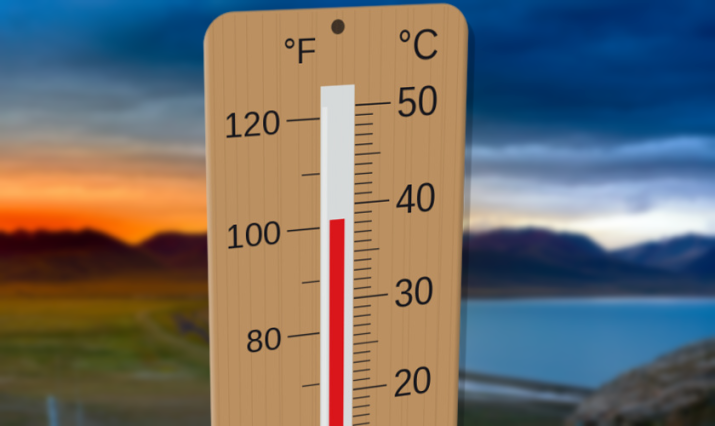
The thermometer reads 38.5 °C
